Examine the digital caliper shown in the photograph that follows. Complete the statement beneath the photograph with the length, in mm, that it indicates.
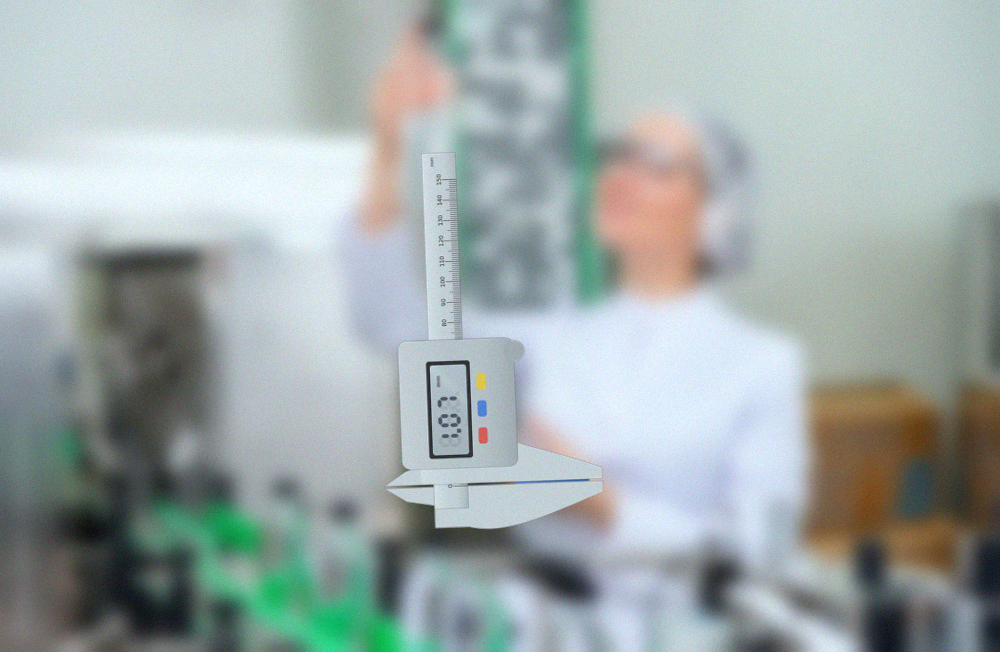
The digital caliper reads 1.07 mm
